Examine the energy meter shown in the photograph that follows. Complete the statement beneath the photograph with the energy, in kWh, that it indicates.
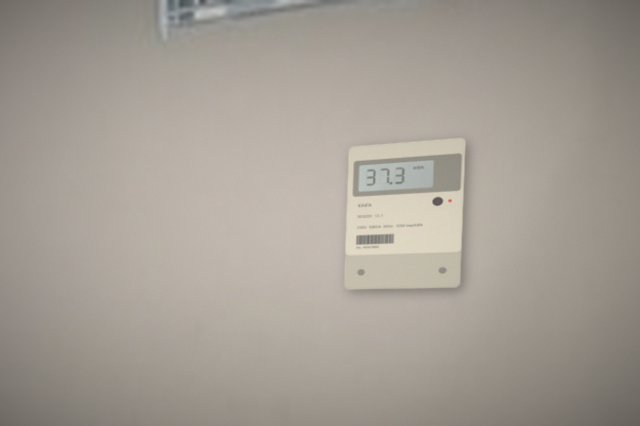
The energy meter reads 37.3 kWh
